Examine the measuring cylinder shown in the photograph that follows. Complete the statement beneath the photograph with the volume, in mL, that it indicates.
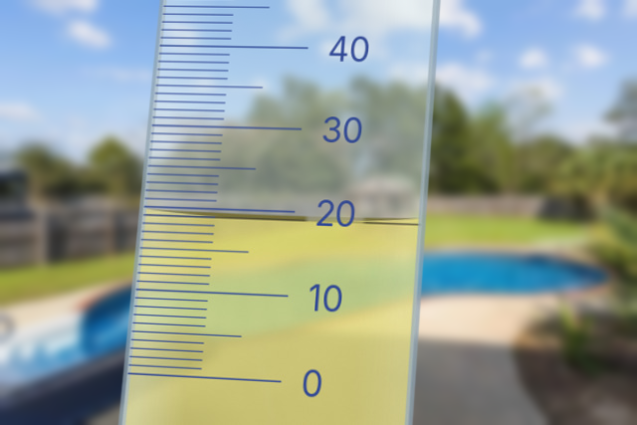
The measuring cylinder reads 19 mL
